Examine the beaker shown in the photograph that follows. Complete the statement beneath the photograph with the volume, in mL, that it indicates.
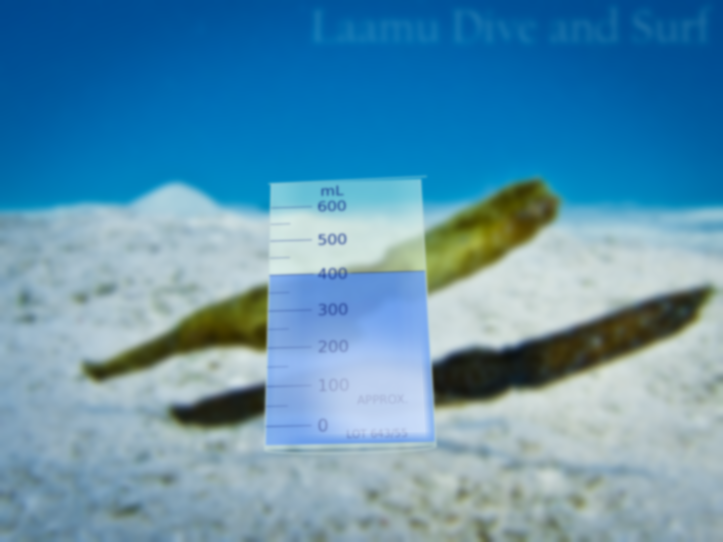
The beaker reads 400 mL
